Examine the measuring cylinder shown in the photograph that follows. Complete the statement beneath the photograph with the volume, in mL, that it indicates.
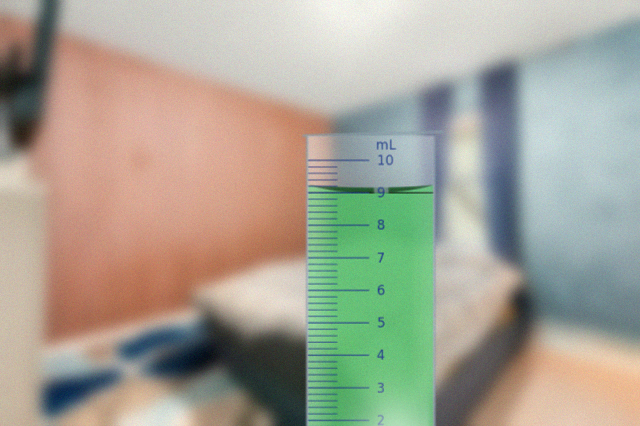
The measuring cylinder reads 9 mL
